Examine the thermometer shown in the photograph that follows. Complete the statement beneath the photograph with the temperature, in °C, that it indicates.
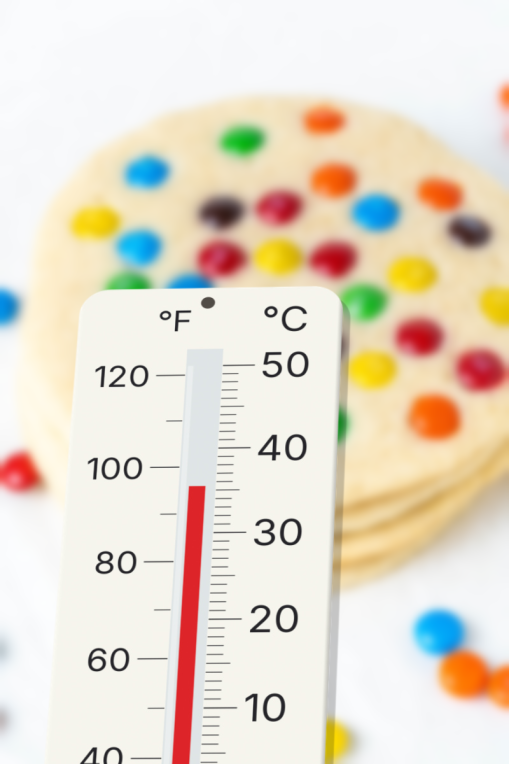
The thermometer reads 35.5 °C
